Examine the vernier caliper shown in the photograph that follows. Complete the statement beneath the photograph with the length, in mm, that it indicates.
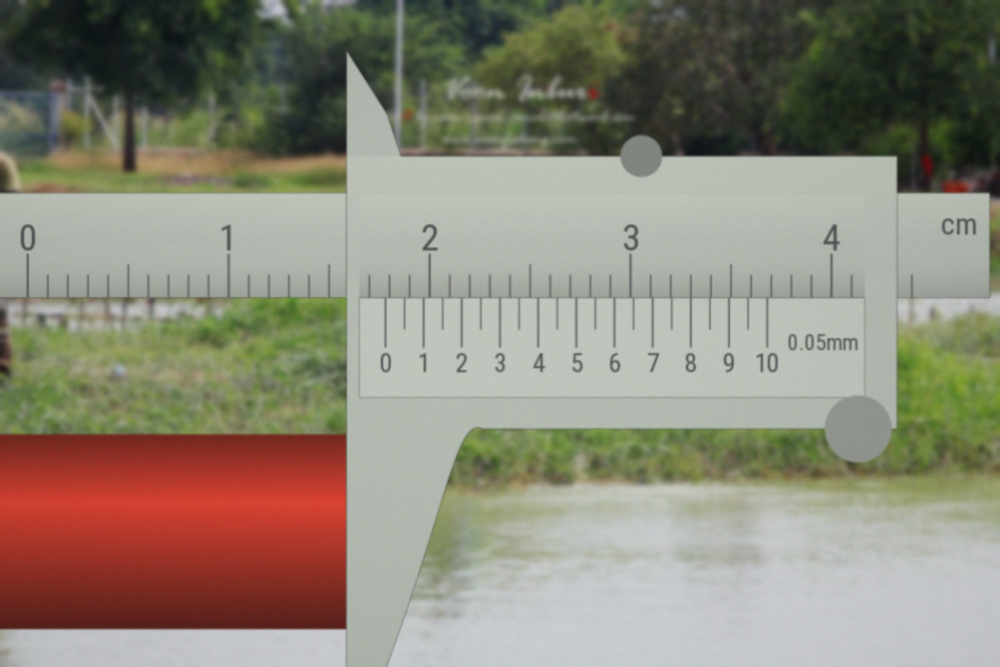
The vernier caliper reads 17.8 mm
